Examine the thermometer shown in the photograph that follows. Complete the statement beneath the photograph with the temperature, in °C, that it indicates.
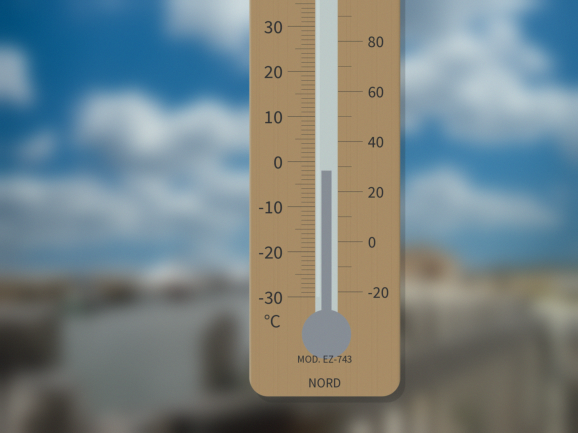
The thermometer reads -2 °C
